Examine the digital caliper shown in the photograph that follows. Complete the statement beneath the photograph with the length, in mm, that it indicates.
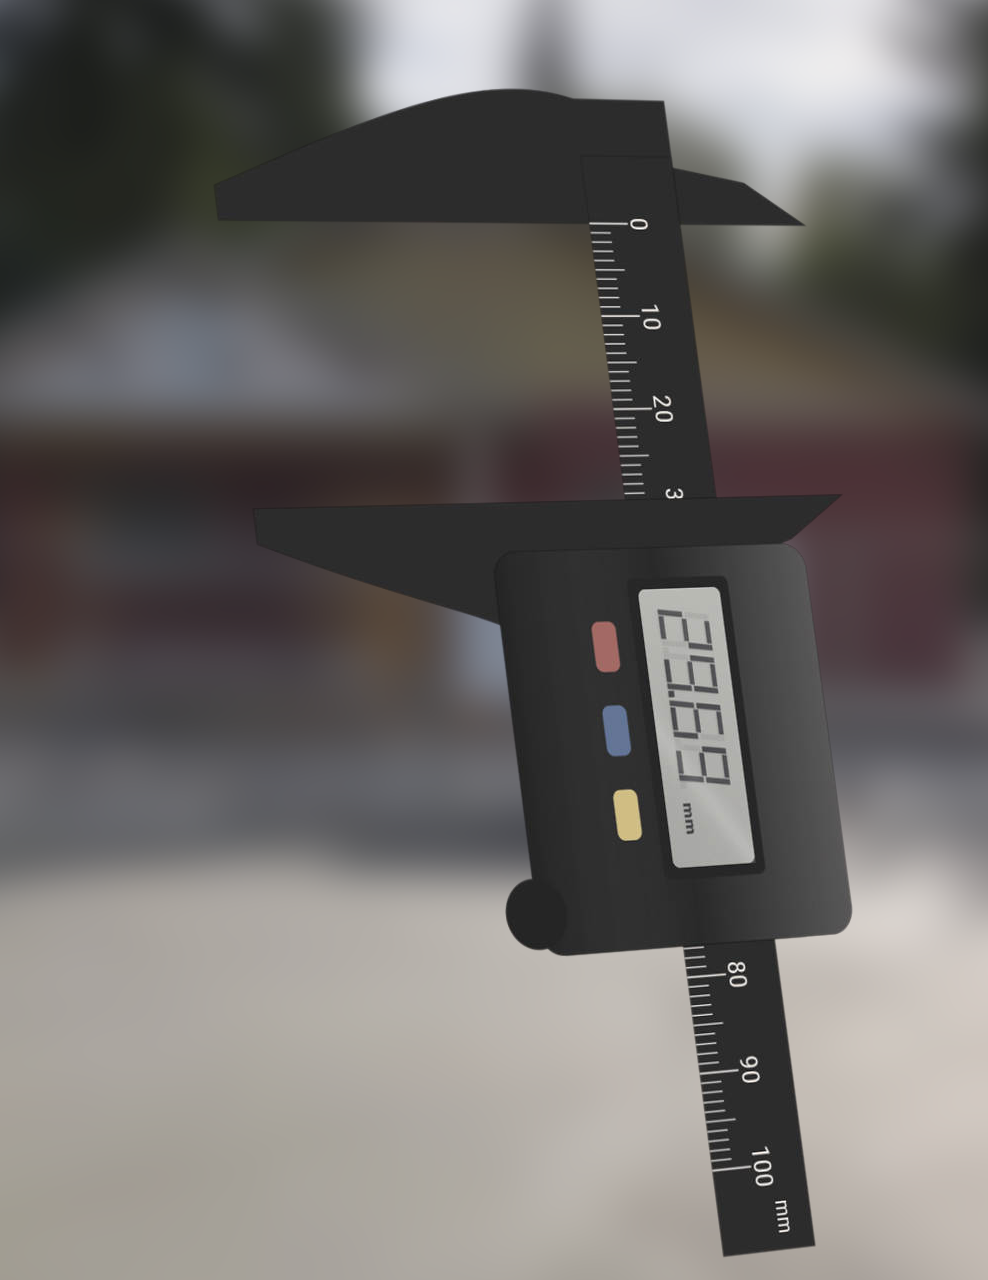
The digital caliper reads 29.69 mm
